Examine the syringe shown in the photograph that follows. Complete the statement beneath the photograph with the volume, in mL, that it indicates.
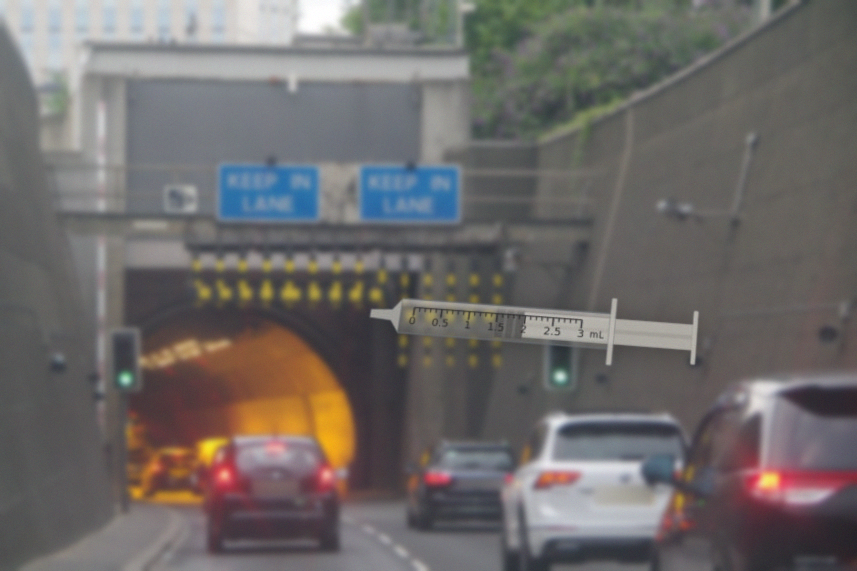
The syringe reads 1.5 mL
